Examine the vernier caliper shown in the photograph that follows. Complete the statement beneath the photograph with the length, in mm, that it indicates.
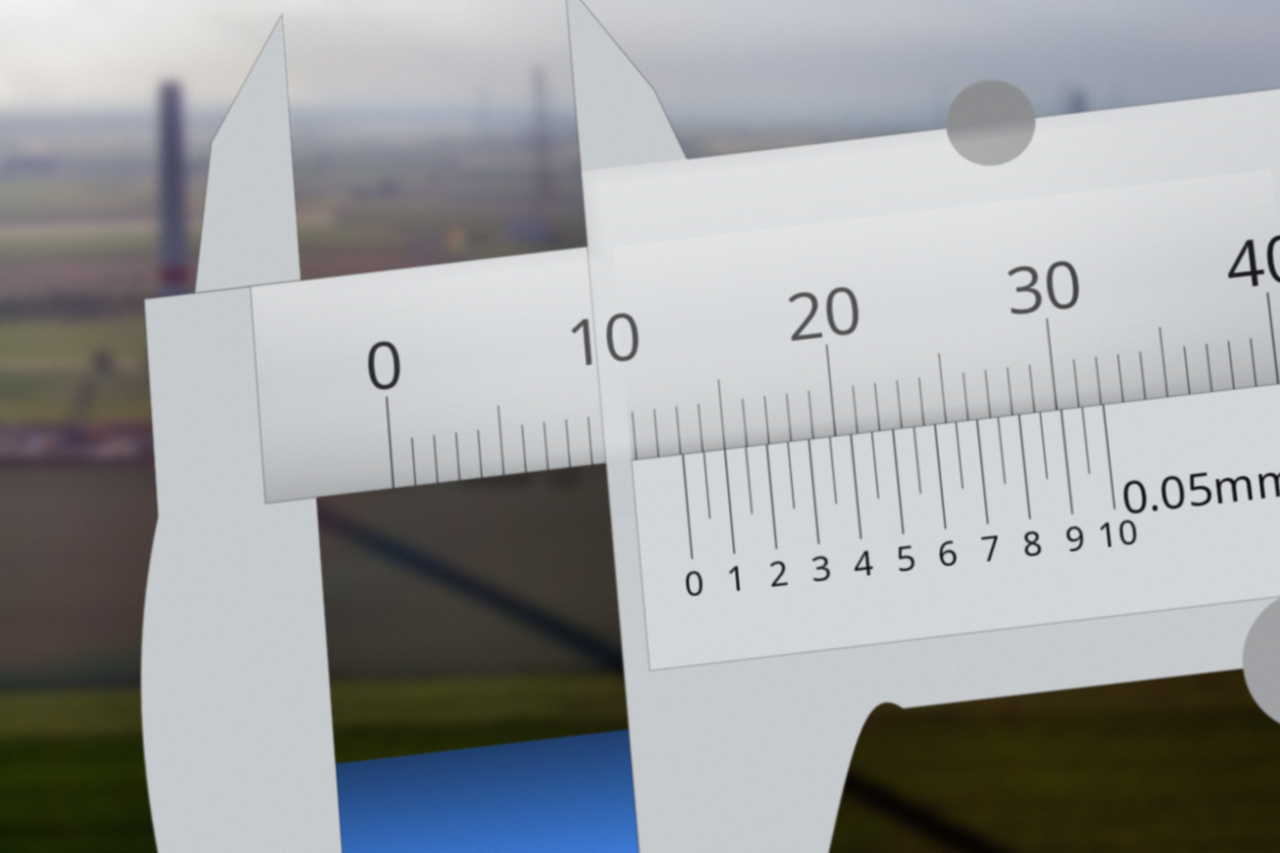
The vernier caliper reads 13.1 mm
